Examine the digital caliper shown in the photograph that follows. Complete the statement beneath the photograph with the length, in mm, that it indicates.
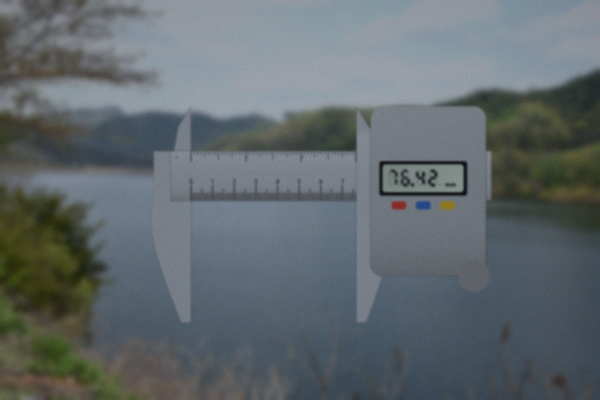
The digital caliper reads 76.42 mm
